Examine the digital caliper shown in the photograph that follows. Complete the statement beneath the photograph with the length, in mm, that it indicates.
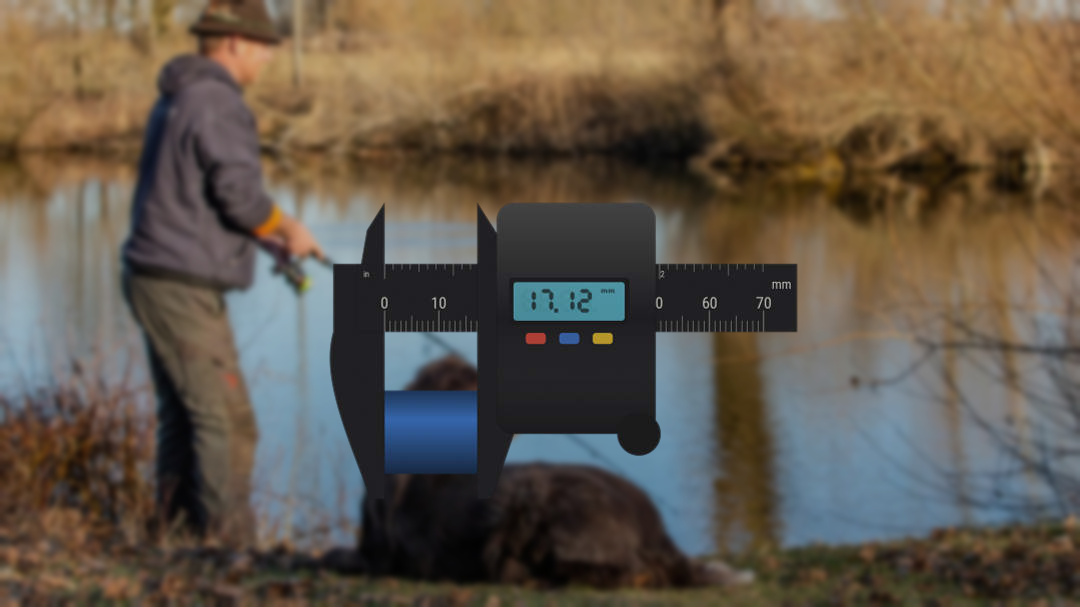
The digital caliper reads 17.12 mm
